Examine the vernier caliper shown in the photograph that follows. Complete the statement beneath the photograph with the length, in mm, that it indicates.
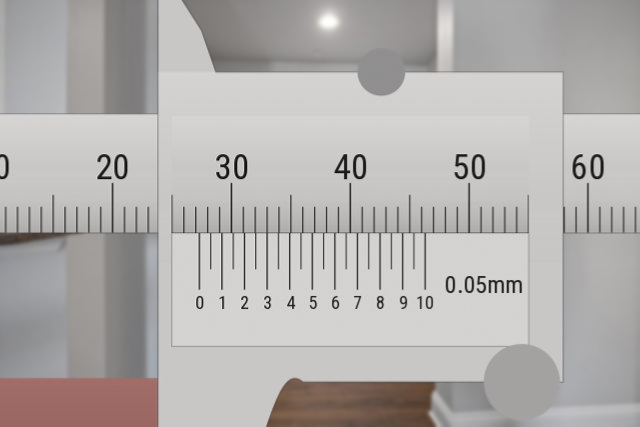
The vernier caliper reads 27.3 mm
